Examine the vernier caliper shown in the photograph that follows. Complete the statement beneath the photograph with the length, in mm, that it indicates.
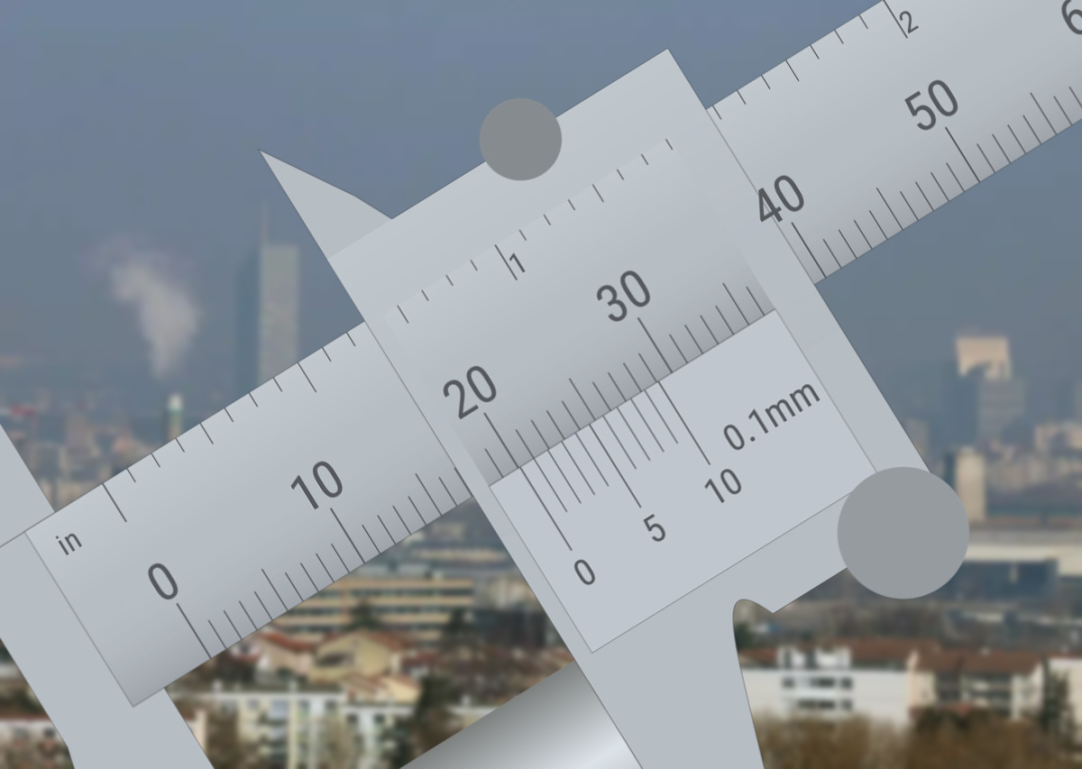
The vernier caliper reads 20.1 mm
